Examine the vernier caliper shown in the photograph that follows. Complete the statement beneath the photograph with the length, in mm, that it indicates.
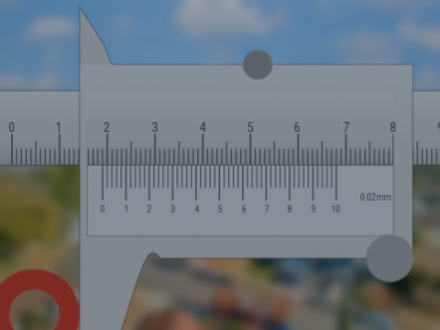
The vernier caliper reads 19.0 mm
